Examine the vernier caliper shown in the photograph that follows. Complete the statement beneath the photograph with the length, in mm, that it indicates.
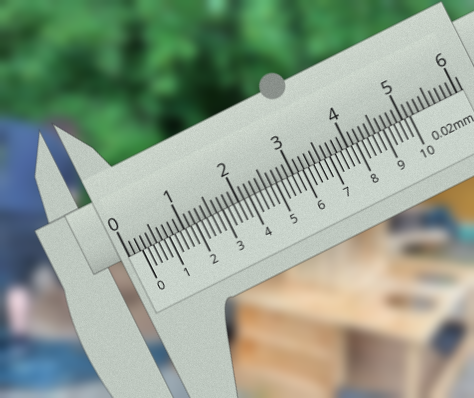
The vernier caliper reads 2.4 mm
